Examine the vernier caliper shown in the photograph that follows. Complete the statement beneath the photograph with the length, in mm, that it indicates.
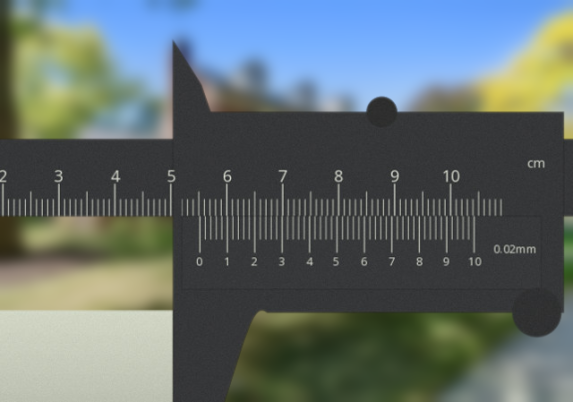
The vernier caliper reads 55.2 mm
